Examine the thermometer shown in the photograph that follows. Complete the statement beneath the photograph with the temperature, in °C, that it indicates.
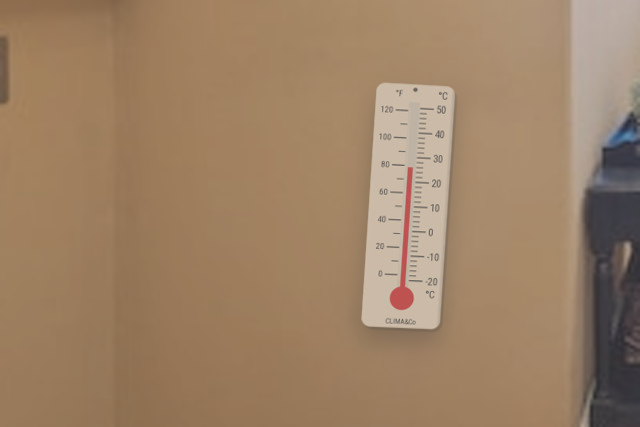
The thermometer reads 26 °C
